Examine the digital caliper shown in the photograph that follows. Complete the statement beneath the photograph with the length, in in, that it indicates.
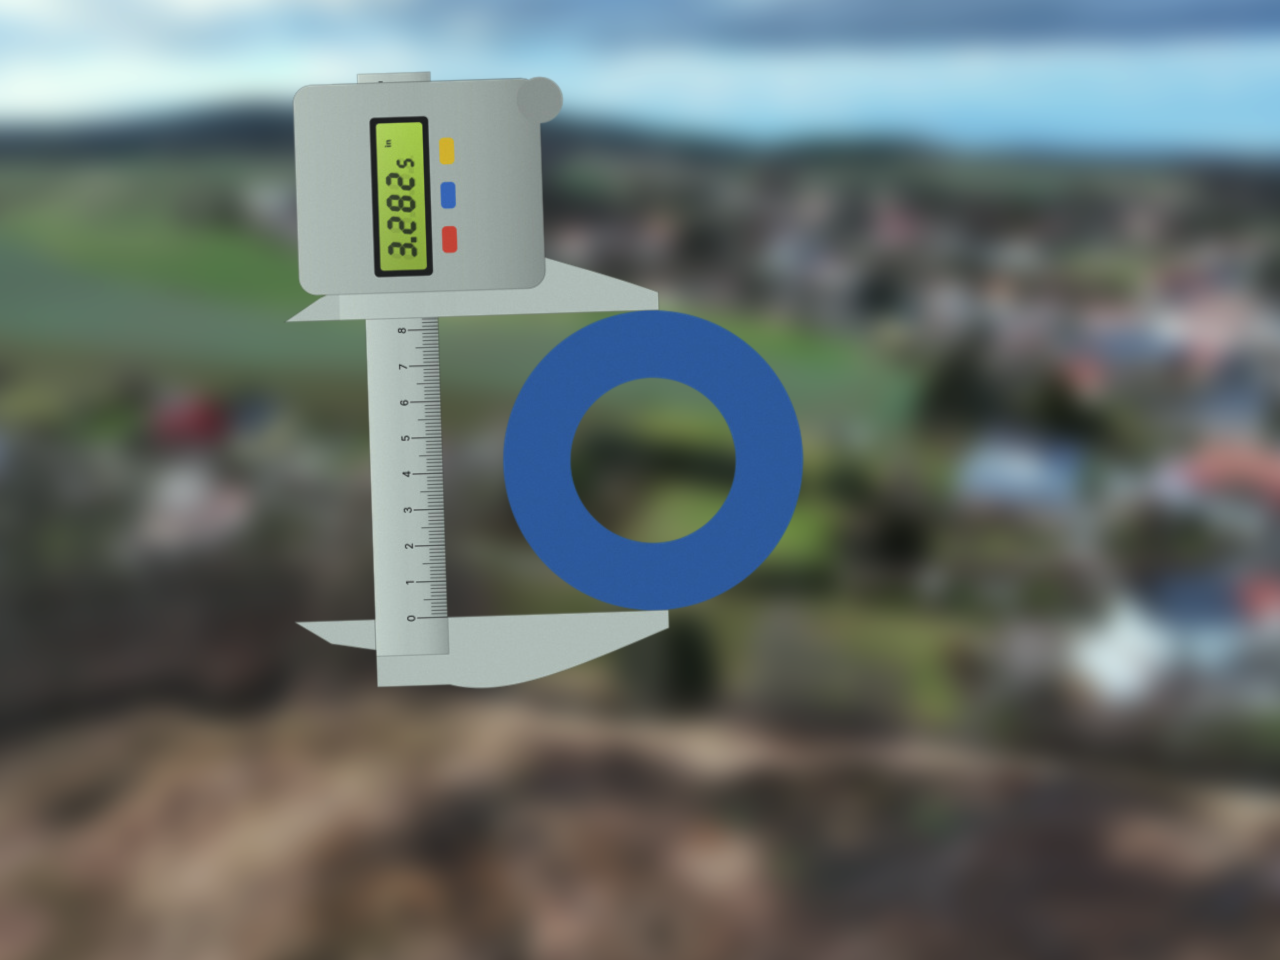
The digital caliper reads 3.2825 in
